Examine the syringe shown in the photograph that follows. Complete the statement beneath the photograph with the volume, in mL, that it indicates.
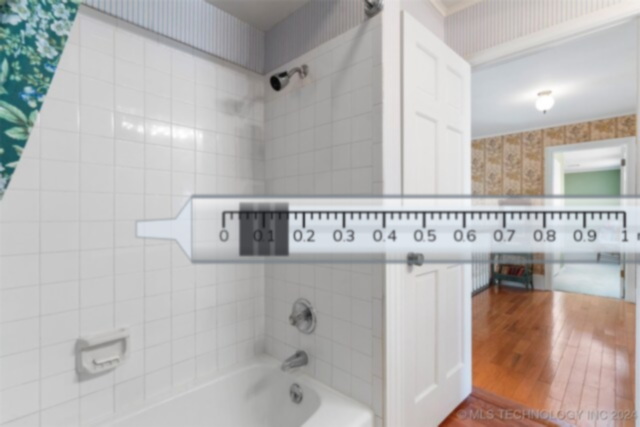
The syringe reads 0.04 mL
